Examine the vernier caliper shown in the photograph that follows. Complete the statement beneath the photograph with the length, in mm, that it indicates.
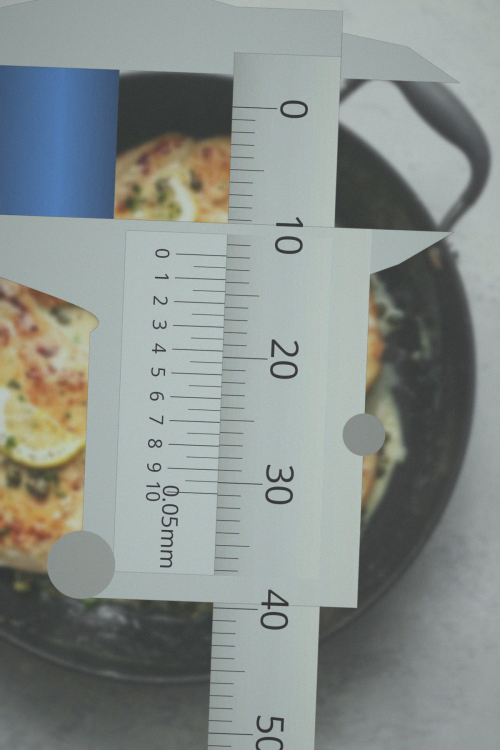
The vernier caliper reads 11.9 mm
